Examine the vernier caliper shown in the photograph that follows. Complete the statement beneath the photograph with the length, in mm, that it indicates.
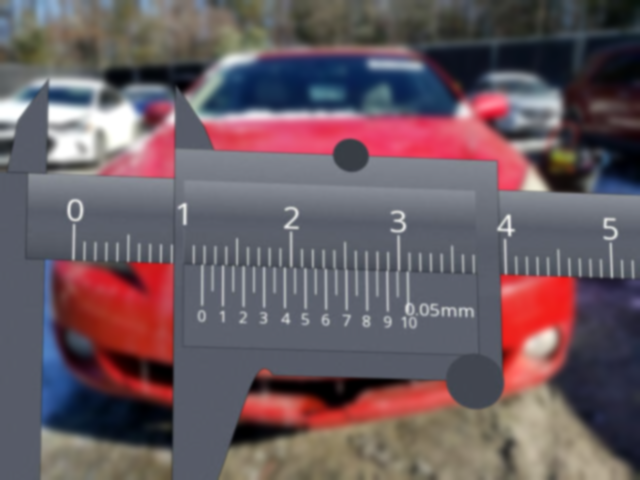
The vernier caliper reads 11.8 mm
